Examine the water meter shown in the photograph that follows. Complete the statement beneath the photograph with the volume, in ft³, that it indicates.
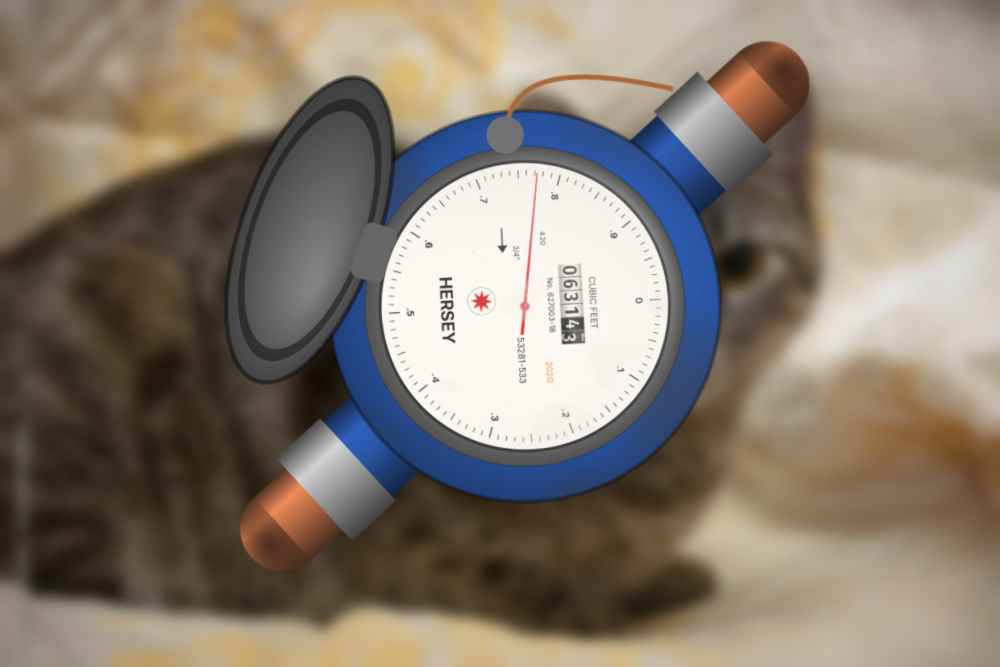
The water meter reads 63142.77 ft³
